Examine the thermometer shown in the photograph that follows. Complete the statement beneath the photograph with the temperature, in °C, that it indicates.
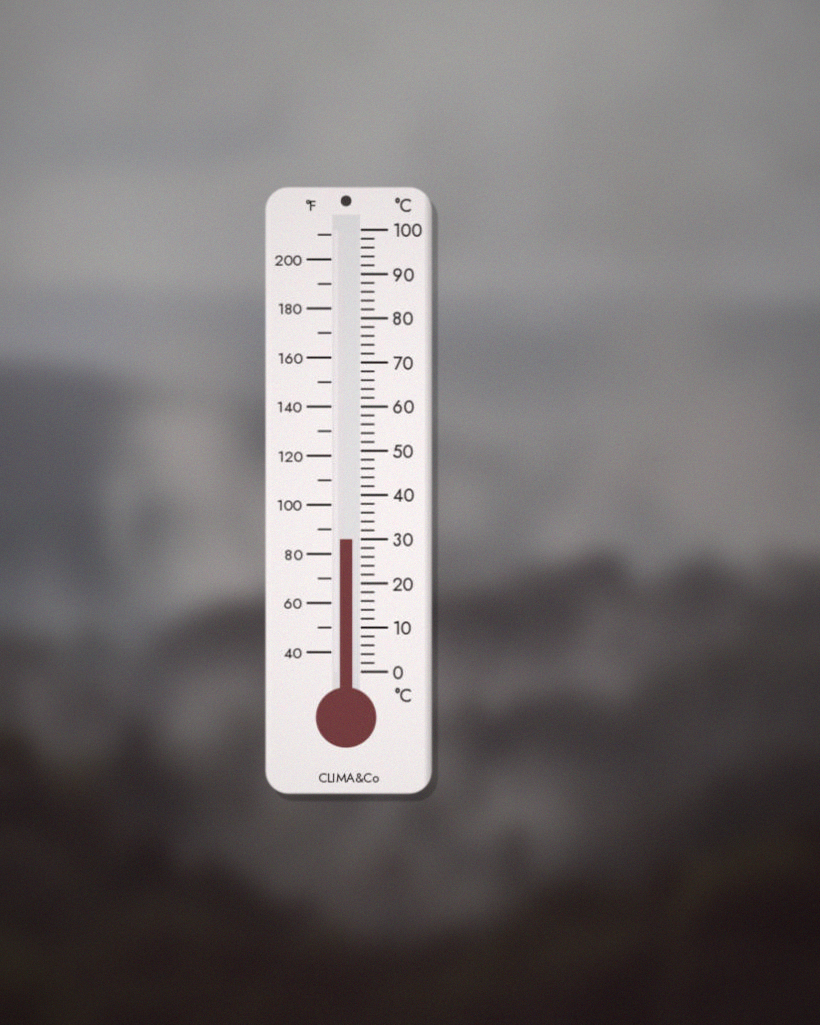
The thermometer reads 30 °C
